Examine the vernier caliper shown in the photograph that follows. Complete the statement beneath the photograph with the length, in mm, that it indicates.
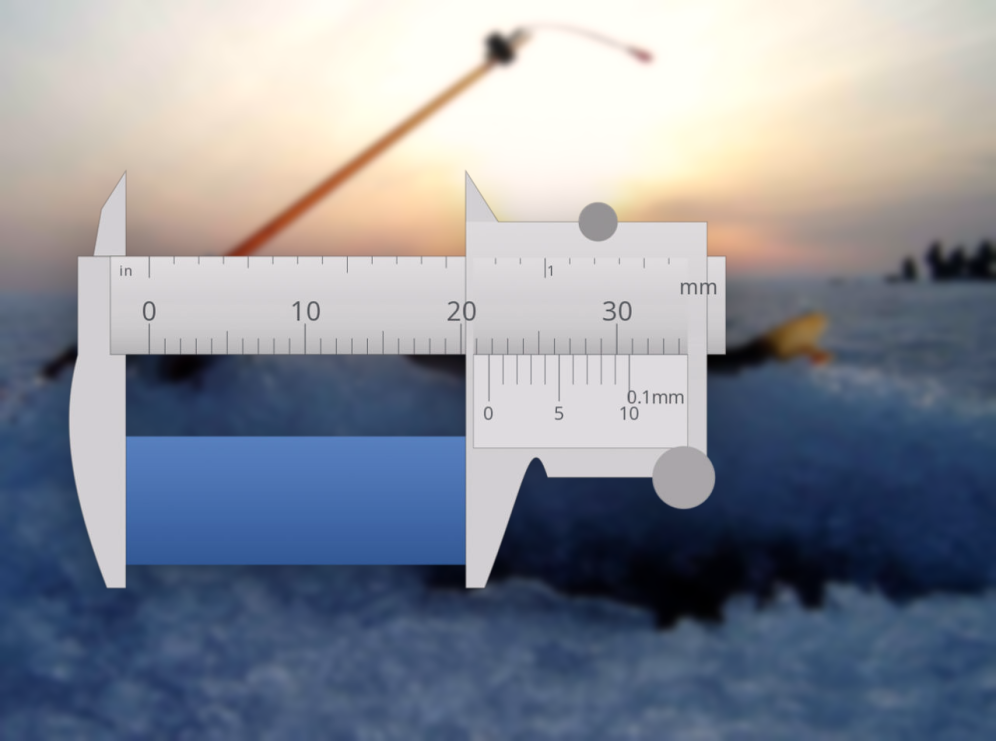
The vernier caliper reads 21.8 mm
